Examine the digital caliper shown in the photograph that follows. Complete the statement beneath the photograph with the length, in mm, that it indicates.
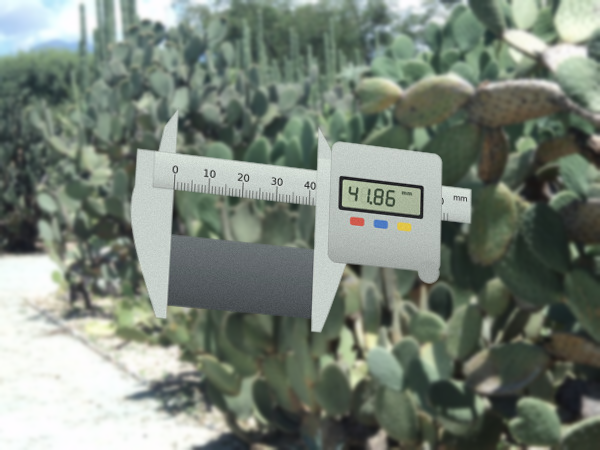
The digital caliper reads 41.86 mm
